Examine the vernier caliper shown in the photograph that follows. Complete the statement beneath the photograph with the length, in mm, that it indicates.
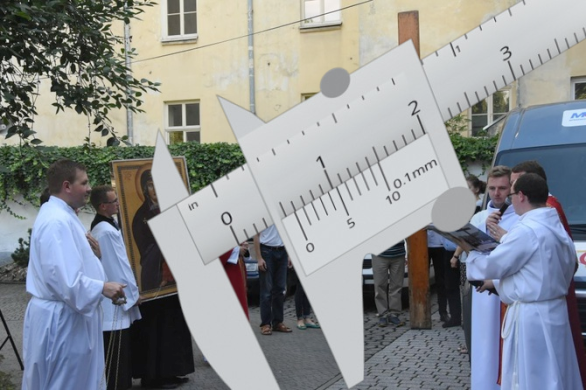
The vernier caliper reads 5.9 mm
